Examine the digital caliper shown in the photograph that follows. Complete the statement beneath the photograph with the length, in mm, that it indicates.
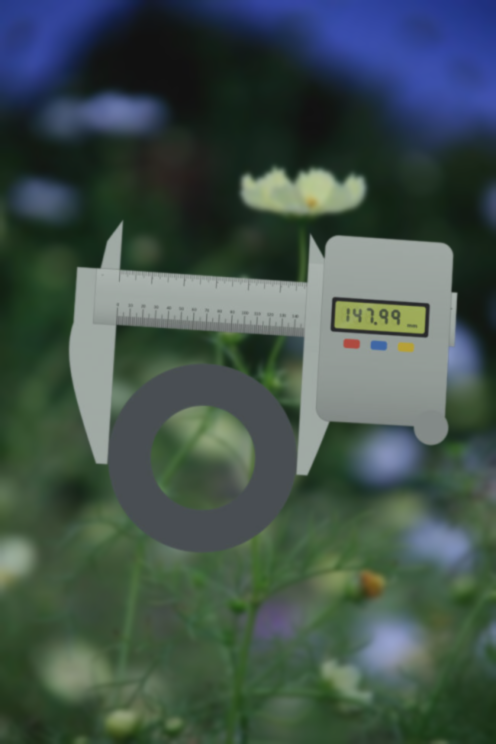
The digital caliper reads 147.99 mm
